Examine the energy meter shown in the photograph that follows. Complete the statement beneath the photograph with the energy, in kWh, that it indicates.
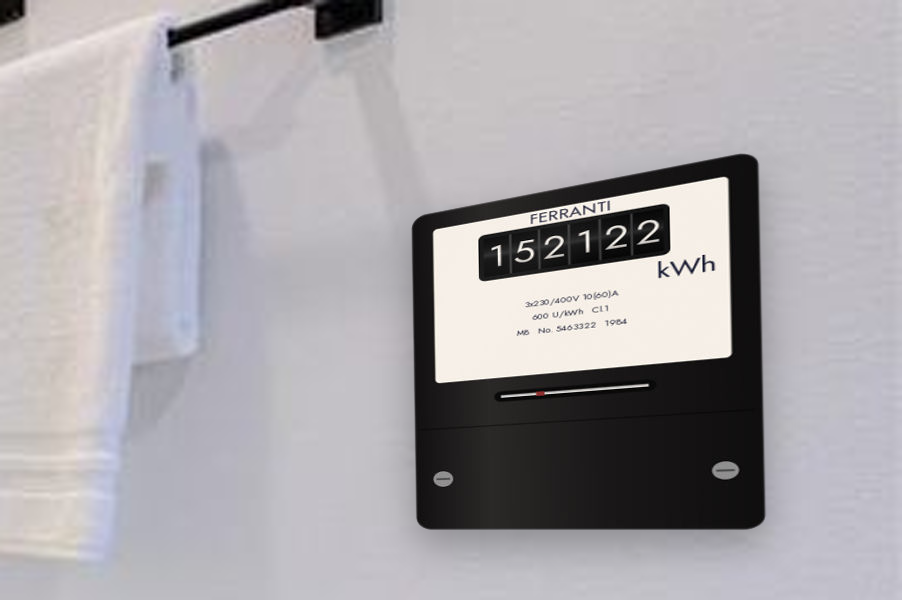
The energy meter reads 152122 kWh
